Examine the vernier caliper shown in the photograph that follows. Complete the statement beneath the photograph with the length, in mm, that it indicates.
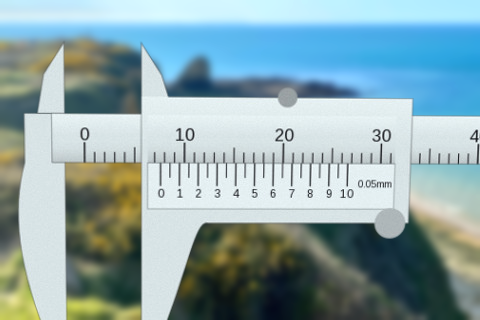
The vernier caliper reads 7.6 mm
